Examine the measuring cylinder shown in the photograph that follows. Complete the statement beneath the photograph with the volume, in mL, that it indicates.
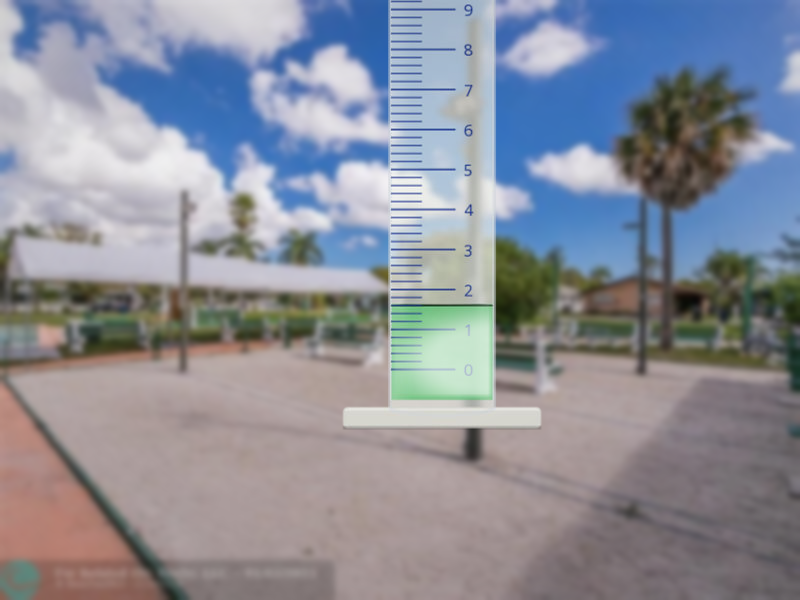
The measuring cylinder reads 1.6 mL
